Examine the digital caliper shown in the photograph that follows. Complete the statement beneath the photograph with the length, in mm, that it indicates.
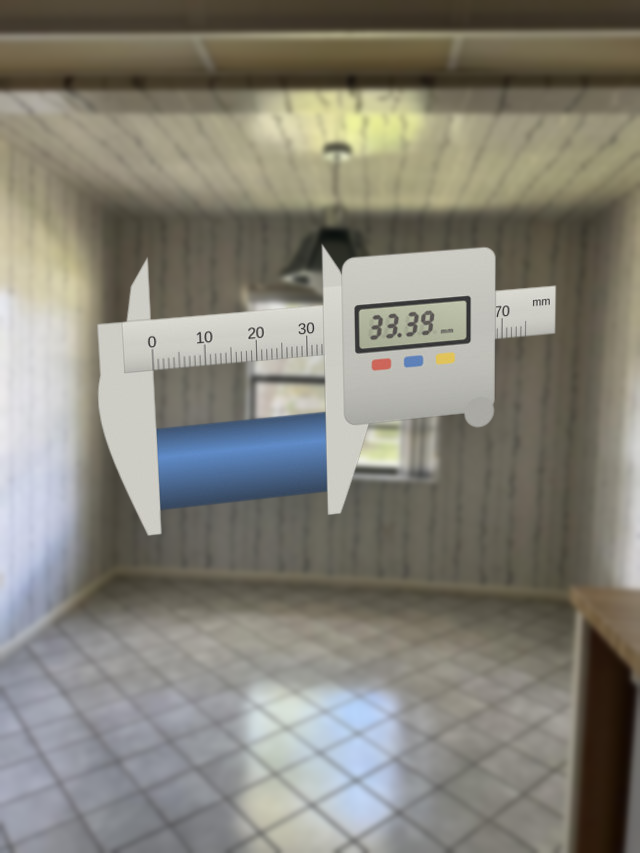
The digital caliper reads 33.39 mm
